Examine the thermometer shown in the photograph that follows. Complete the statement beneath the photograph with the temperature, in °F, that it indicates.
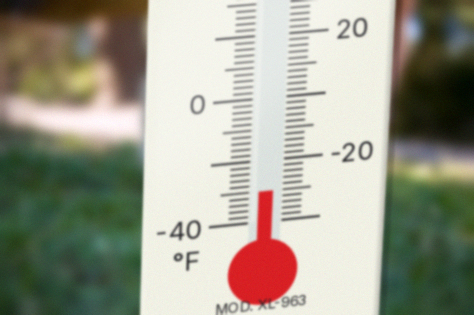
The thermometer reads -30 °F
